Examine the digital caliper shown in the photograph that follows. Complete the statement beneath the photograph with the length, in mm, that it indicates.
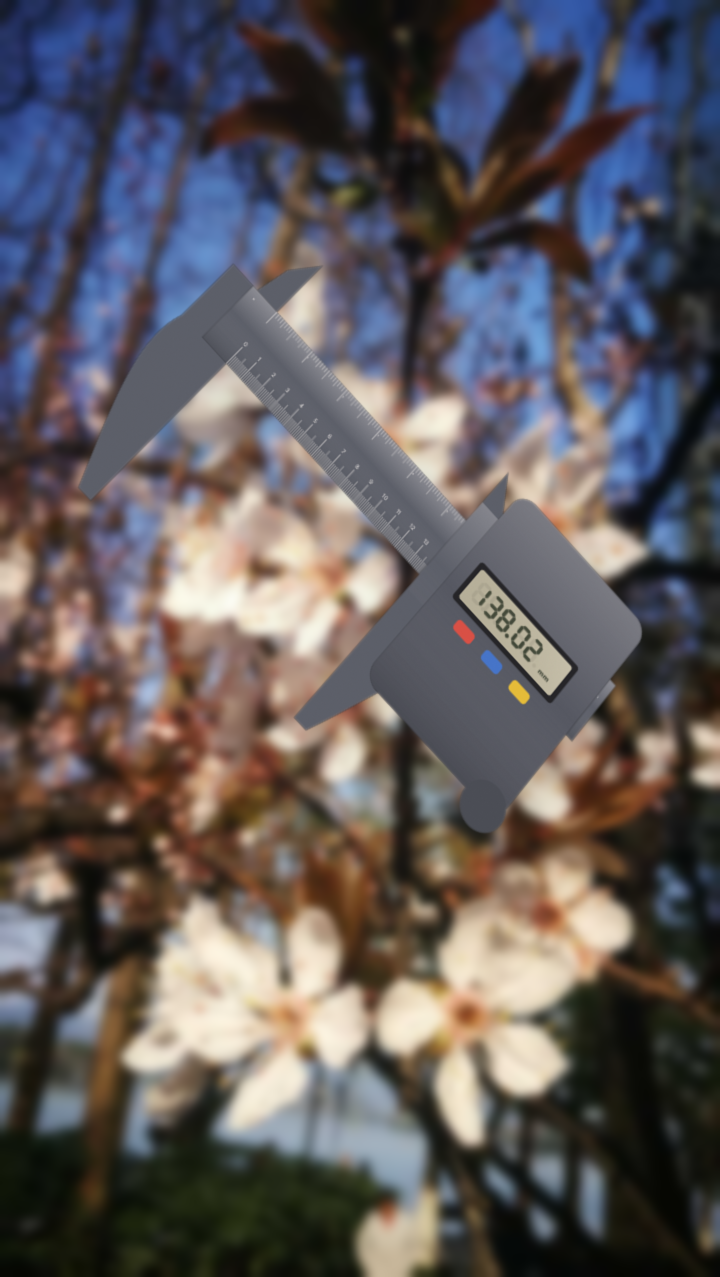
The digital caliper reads 138.02 mm
